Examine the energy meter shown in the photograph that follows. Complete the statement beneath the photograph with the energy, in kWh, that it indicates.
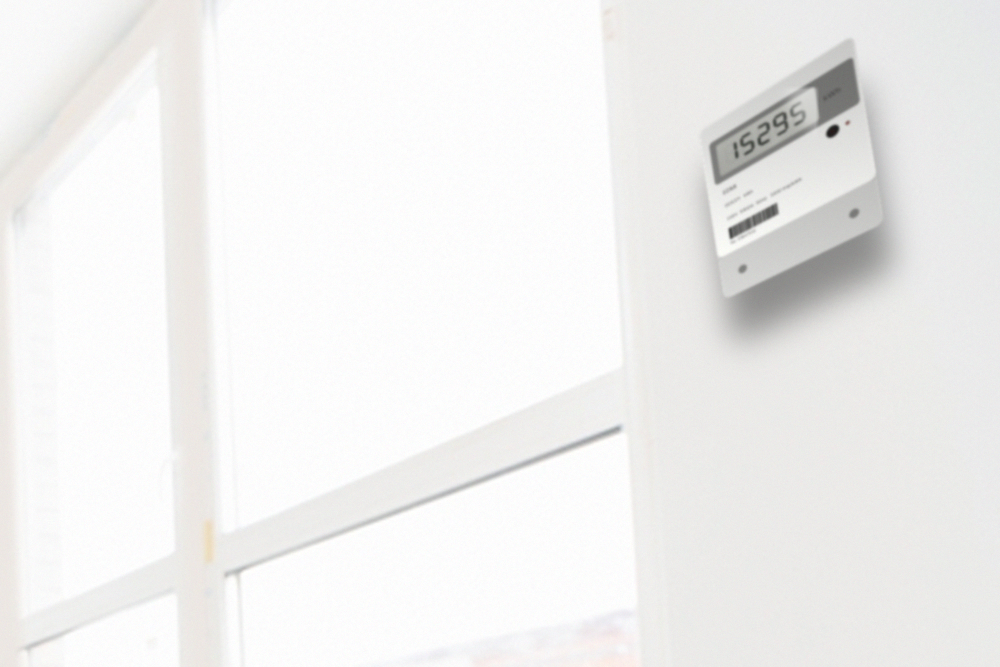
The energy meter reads 15295 kWh
